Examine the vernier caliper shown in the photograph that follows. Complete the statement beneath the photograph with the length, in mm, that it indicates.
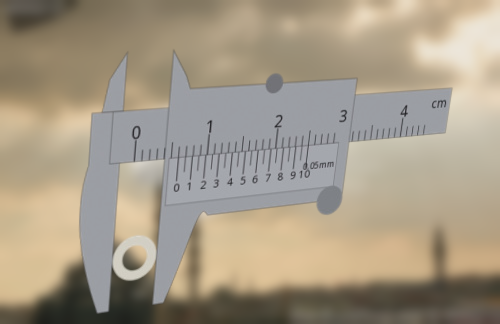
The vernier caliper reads 6.0 mm
